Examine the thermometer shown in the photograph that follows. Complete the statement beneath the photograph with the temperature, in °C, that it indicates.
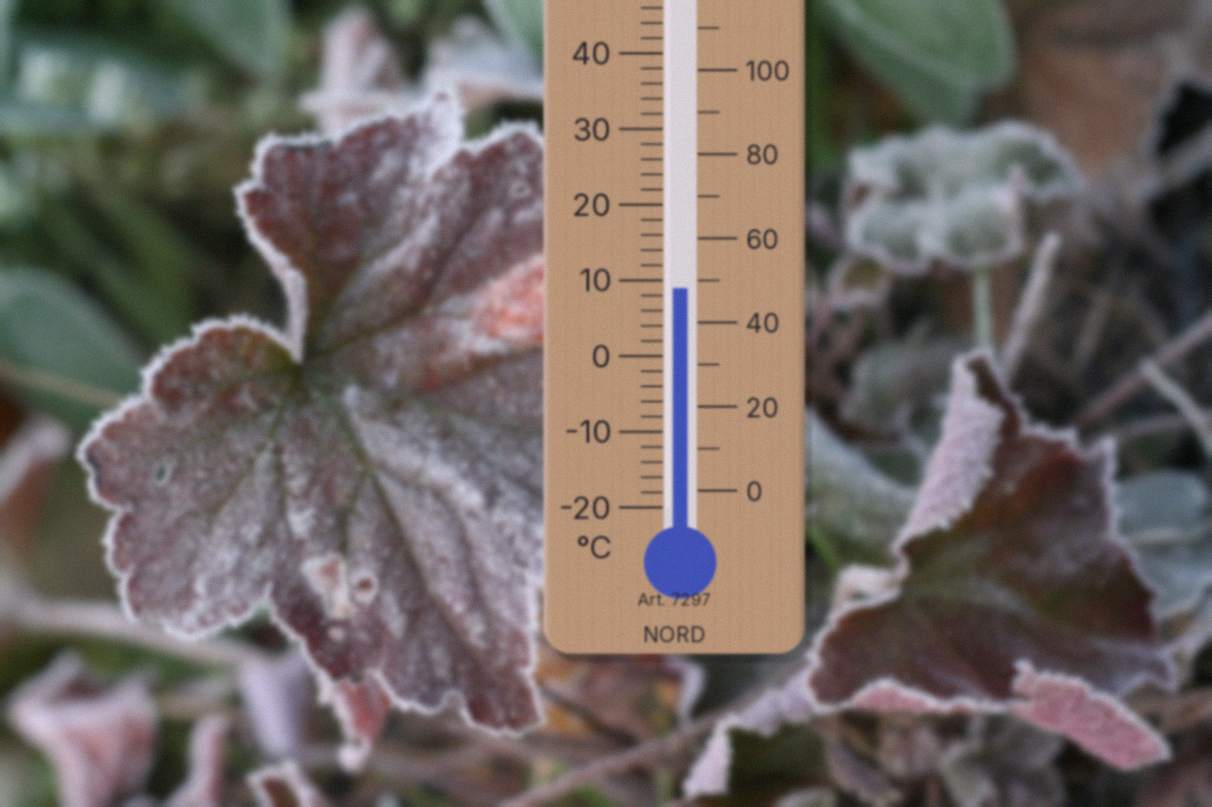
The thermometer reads 9 °C
